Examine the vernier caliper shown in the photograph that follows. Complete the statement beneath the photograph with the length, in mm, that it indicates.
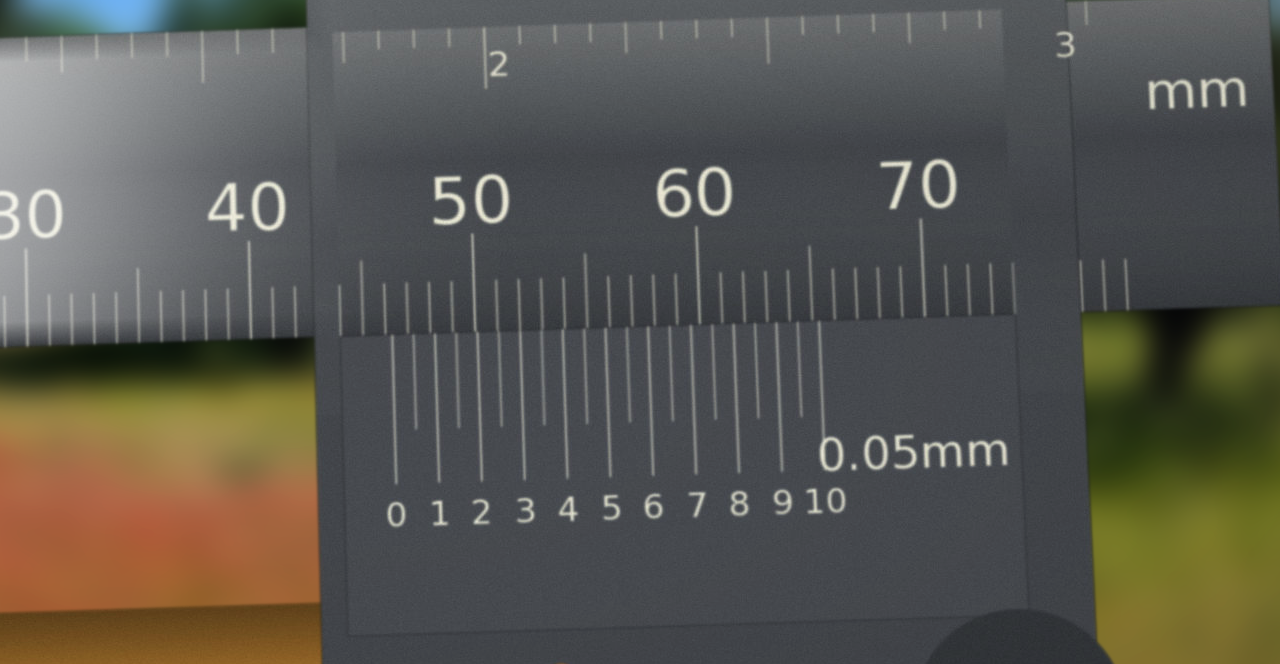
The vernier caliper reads 46.3 mm
